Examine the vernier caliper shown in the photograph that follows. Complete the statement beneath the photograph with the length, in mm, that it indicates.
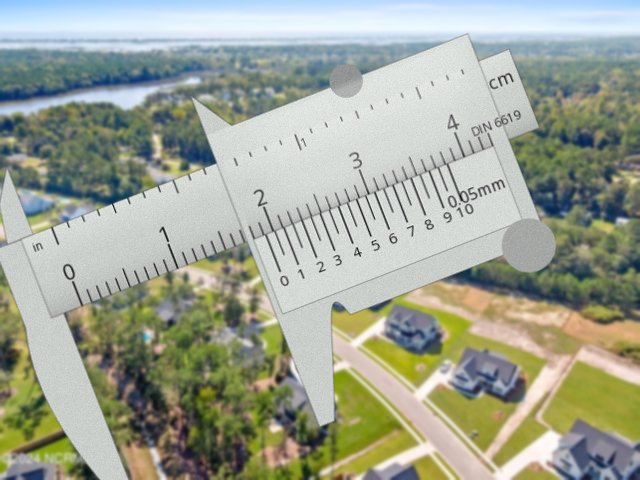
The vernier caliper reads 19.2 mm
